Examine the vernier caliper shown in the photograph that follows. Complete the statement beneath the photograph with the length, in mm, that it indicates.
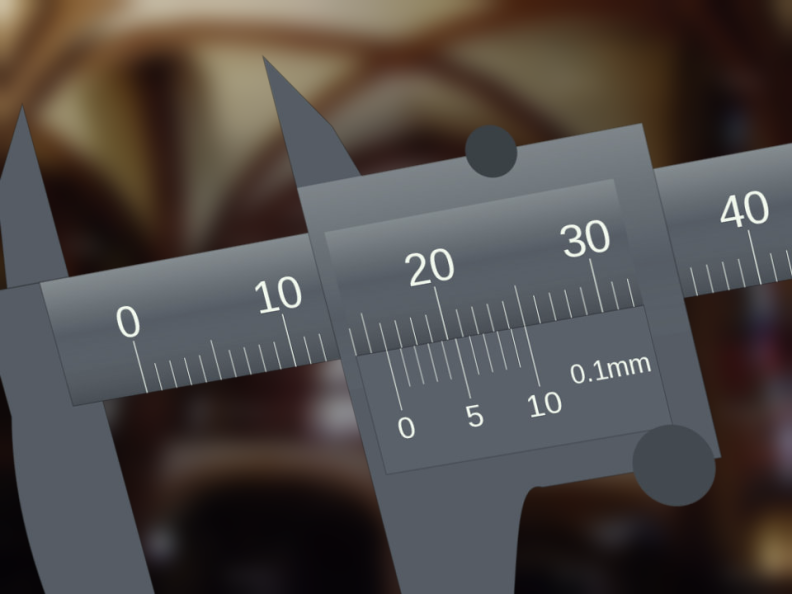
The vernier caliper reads 16.0 mm
